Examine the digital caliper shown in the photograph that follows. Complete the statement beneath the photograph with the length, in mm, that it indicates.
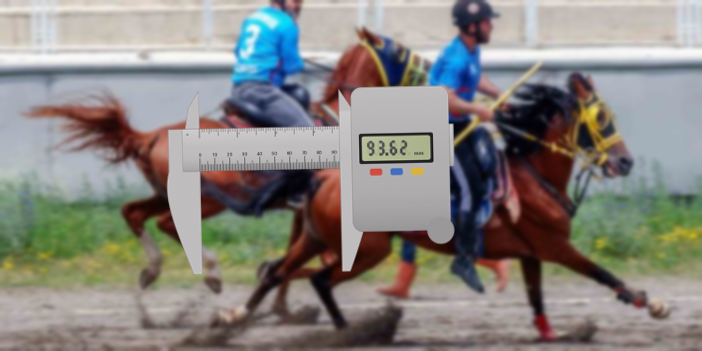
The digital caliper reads 93.62 mm
